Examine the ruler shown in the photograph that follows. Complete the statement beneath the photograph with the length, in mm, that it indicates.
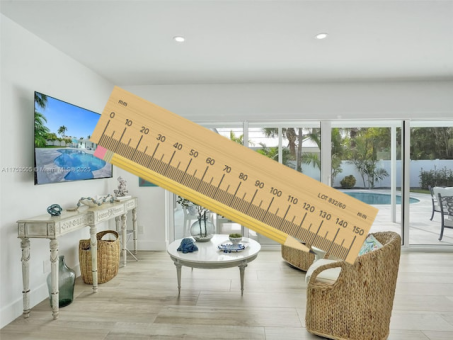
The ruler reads 135 mm
